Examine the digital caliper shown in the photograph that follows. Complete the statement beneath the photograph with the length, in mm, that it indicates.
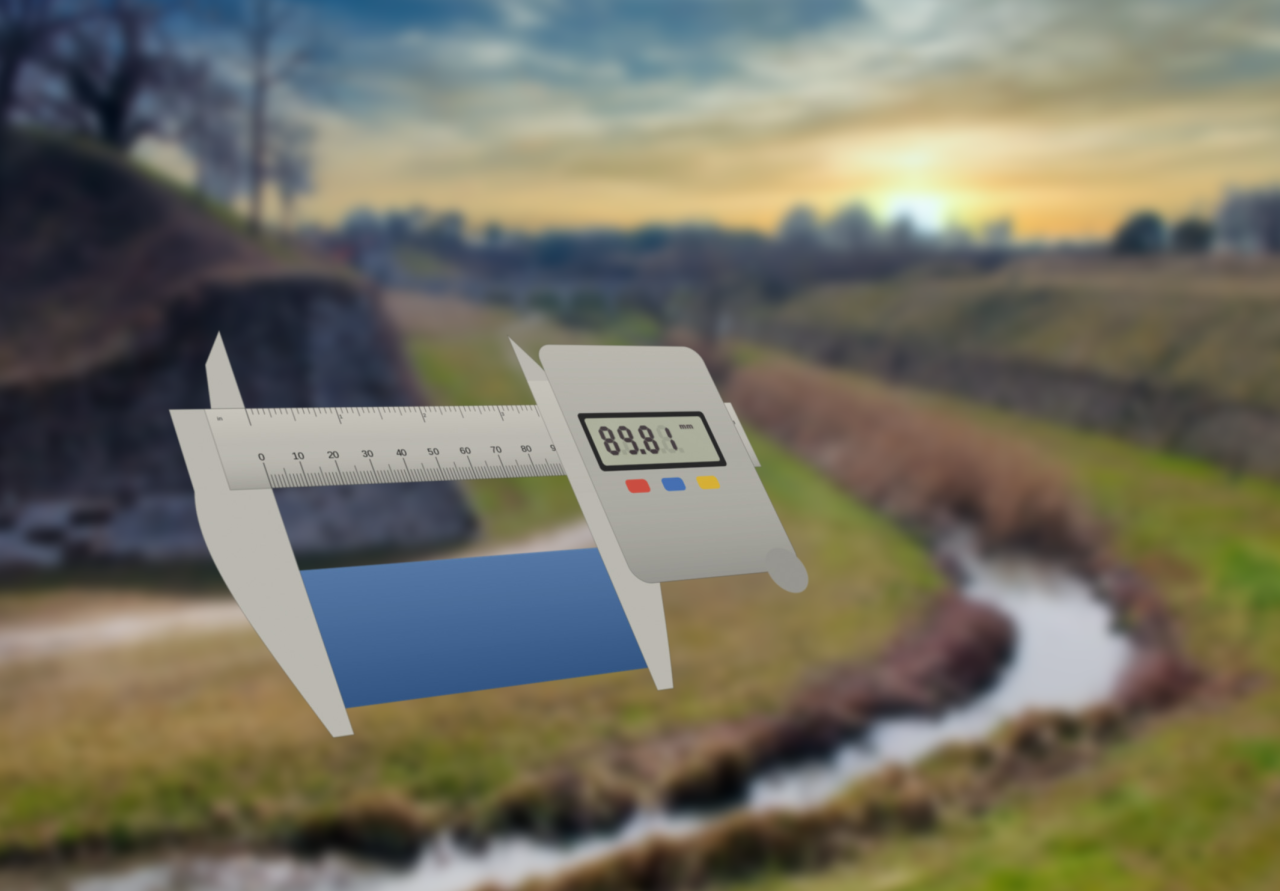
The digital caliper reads 89.81 mm
